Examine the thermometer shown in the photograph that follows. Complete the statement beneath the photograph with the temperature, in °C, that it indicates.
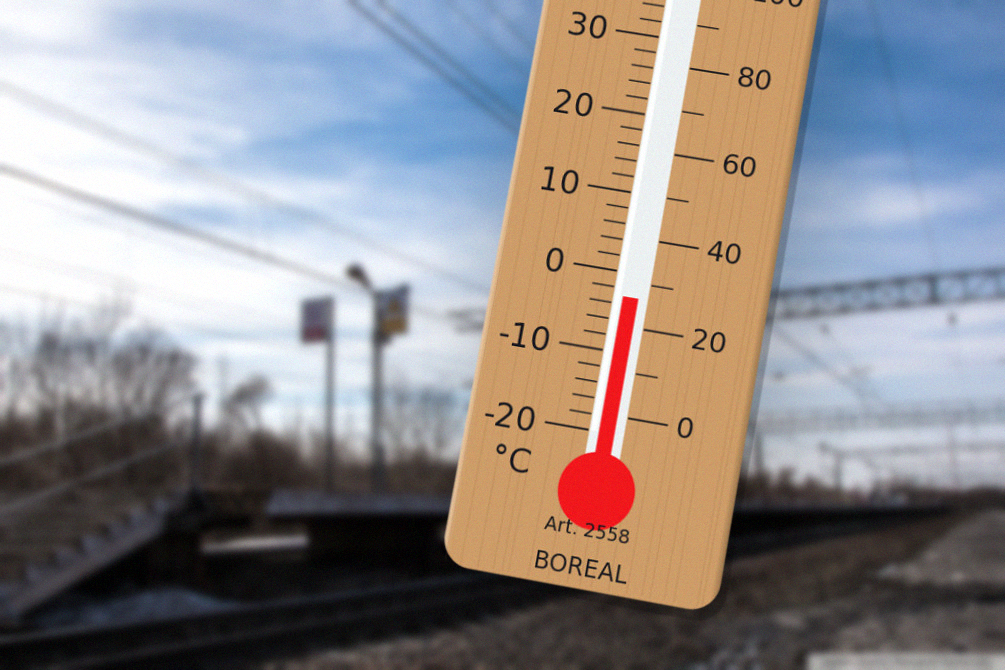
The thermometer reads -3 °C
